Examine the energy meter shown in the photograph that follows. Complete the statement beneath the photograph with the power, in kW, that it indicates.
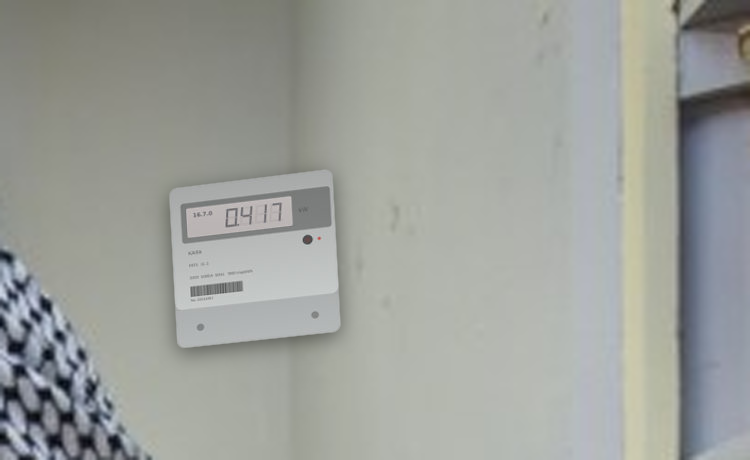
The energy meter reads 0.417 kW
